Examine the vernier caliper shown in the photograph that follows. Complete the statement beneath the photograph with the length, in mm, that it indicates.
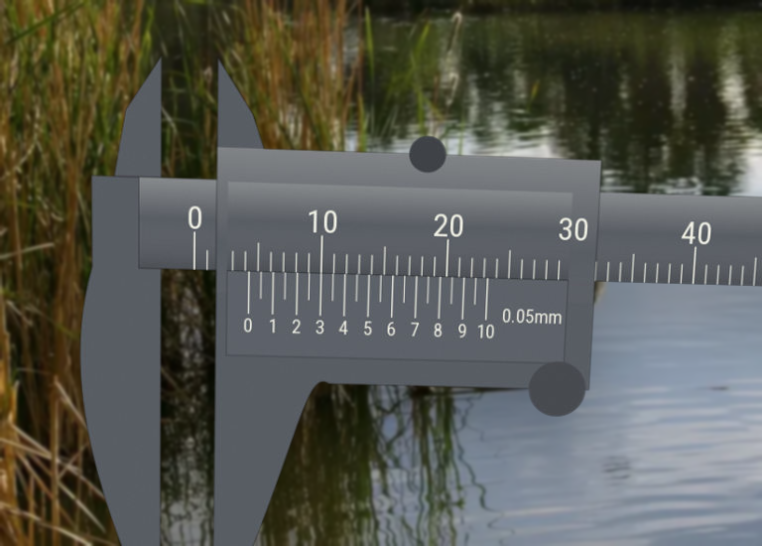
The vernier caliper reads 4.3 mm
